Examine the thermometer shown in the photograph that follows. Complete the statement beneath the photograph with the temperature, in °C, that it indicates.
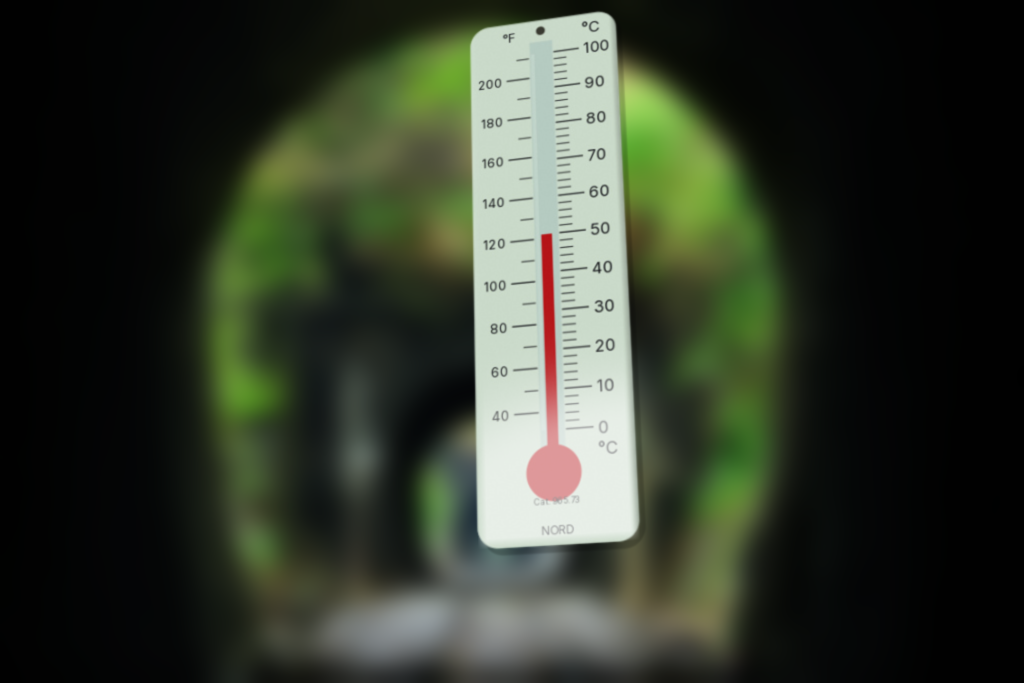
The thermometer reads 50 °C
